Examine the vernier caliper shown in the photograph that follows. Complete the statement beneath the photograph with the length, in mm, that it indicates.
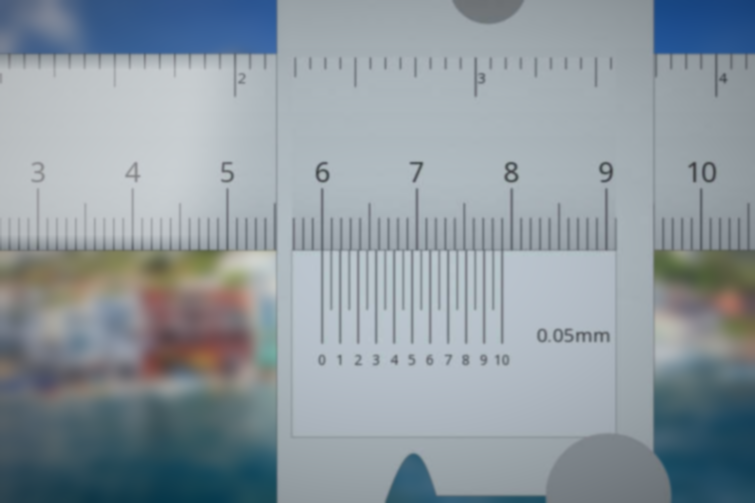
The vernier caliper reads 60.0 mm
